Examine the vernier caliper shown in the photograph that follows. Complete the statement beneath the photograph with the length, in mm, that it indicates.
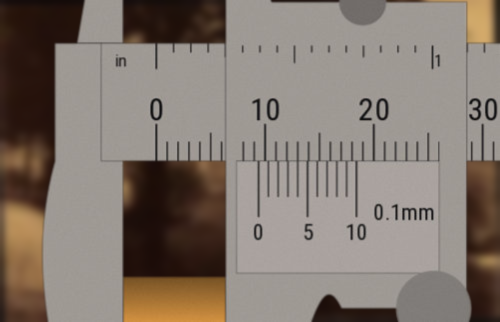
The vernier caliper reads 9.4 mm
